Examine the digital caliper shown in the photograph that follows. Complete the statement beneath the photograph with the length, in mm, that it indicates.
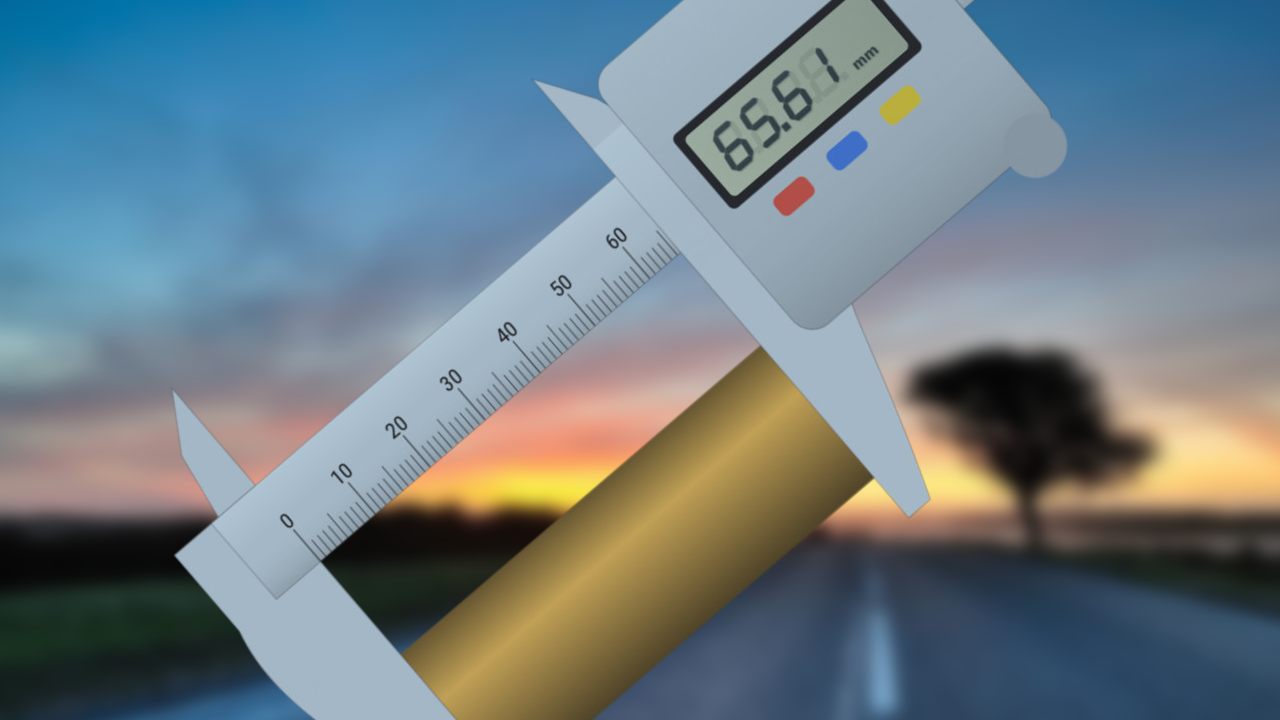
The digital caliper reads 65.61 mm
